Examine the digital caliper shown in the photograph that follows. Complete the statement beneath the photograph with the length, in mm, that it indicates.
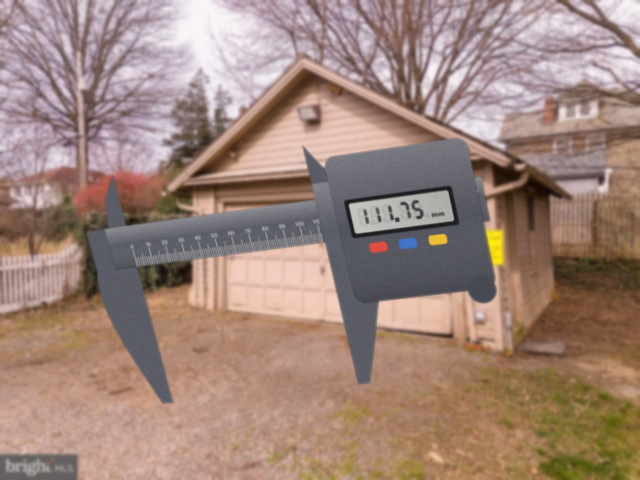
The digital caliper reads 111.75 mm
